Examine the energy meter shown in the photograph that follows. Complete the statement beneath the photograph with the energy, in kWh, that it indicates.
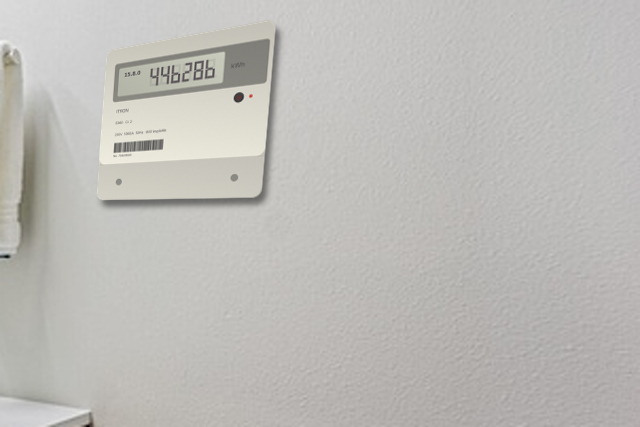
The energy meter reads 446286 kWh
